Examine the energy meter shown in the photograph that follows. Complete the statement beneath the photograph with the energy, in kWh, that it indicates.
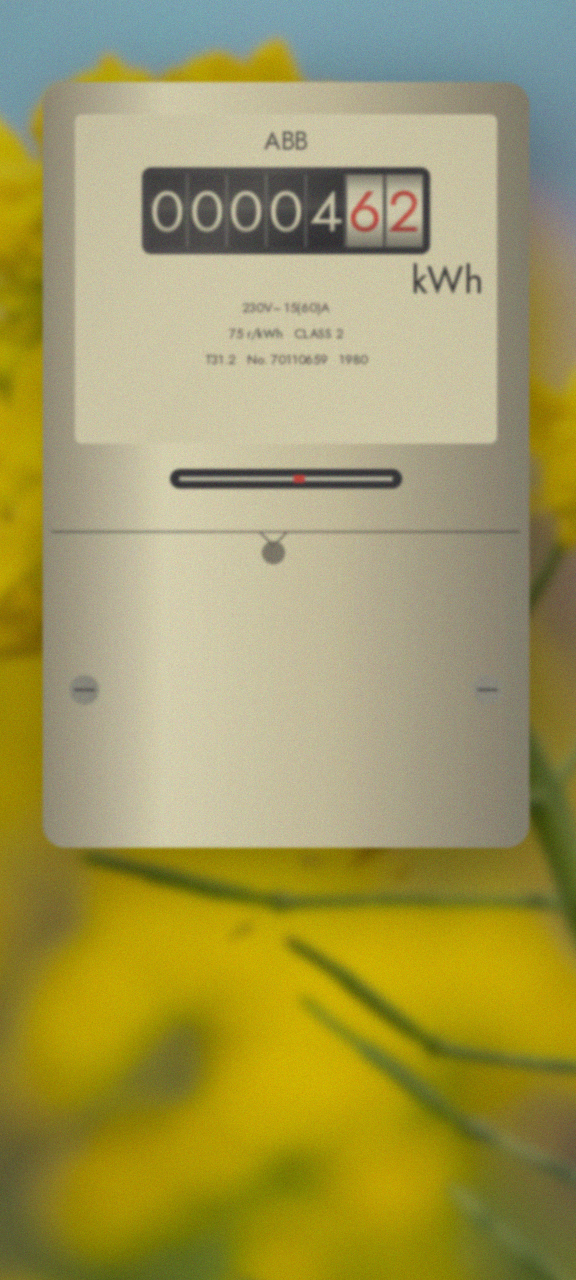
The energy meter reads 4.62 kWh
